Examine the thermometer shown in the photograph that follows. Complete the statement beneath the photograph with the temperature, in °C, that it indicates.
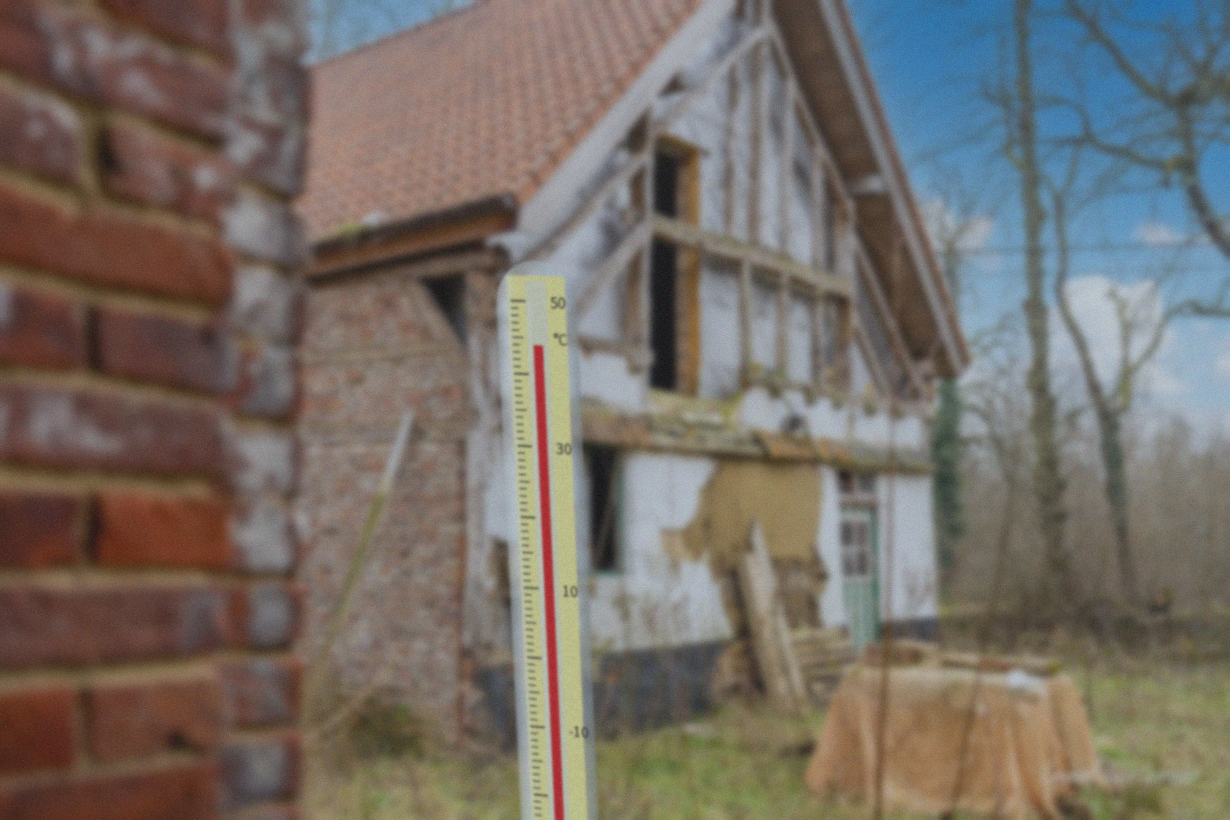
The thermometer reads 44 °C
